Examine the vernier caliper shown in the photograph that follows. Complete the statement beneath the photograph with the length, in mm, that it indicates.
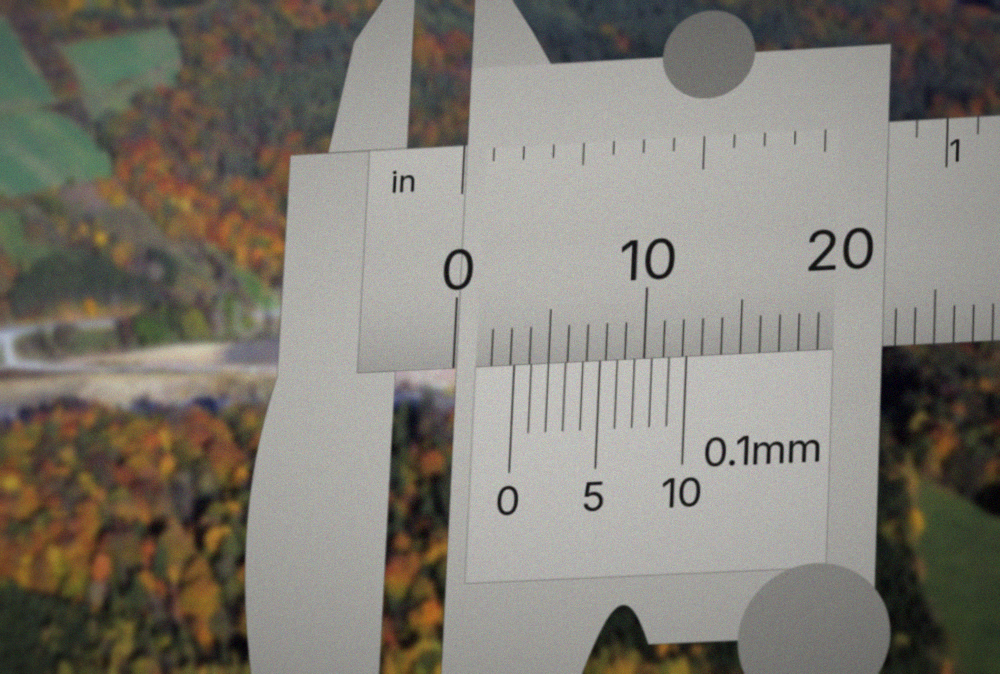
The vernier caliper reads 3.2 mm
